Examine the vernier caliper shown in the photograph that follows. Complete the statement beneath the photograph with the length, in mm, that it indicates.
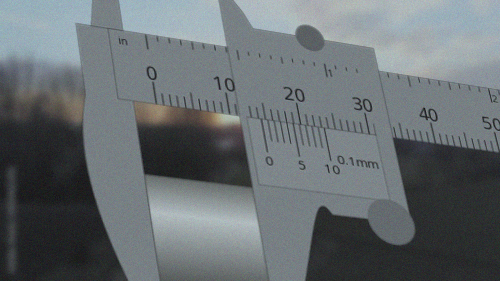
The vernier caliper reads 14.4 mm
